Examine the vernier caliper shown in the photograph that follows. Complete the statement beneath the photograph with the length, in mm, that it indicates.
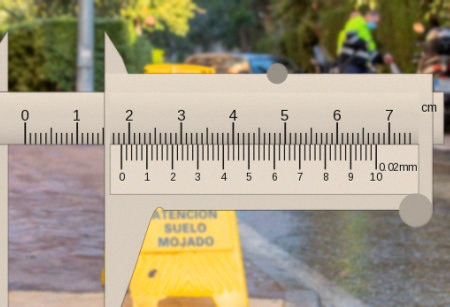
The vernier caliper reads 18.5 mm
